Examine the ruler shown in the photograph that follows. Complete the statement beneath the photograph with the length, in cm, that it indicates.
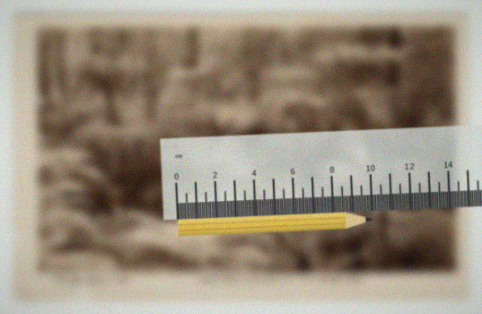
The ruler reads 10 cm
